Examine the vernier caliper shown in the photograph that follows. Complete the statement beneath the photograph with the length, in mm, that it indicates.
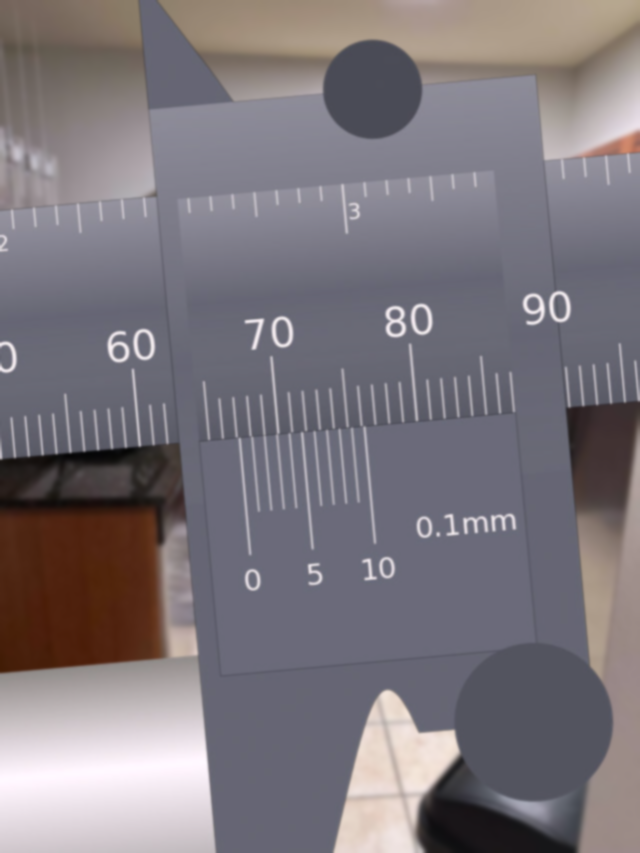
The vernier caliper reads 67.2 mm
